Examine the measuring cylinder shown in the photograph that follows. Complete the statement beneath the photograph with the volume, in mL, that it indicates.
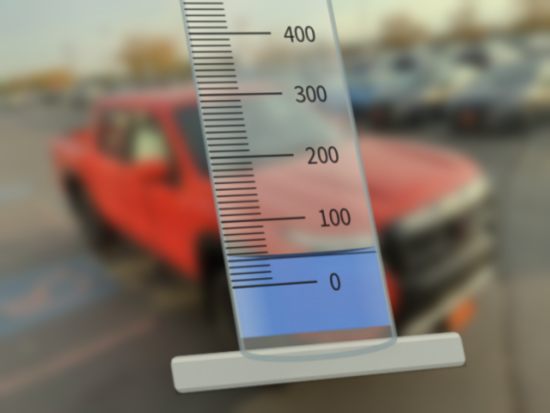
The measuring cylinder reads 40 mL
